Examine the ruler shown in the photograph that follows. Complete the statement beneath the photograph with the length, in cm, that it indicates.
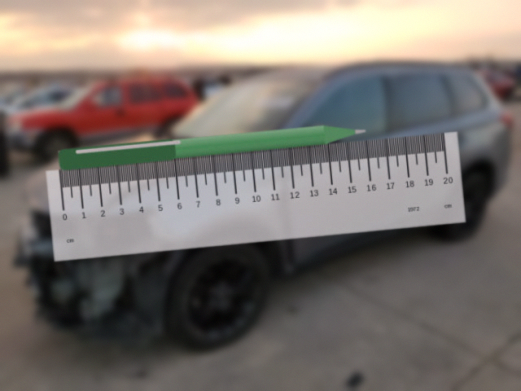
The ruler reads 16 cm
